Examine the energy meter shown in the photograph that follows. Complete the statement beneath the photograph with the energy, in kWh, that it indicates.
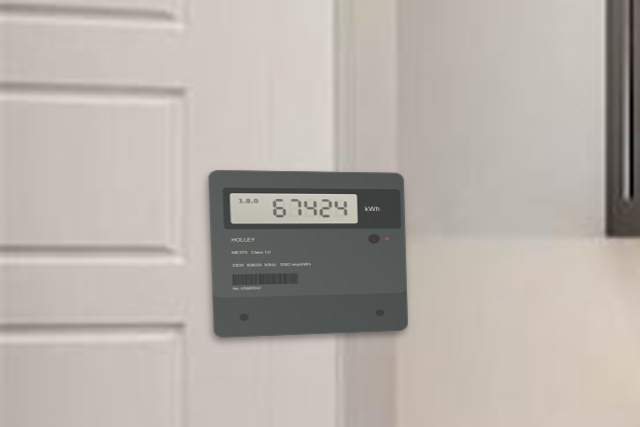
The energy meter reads 67424 kWh
